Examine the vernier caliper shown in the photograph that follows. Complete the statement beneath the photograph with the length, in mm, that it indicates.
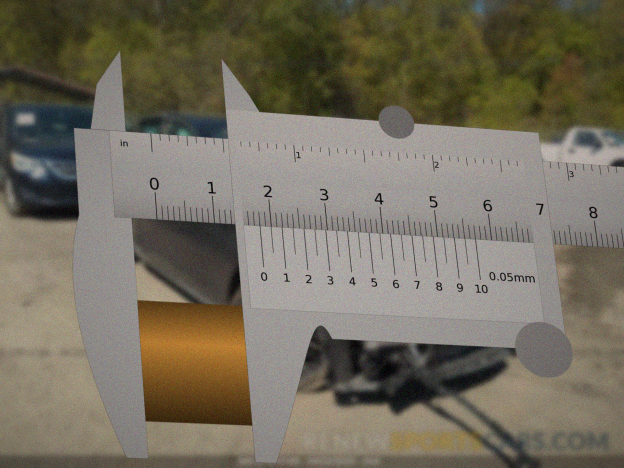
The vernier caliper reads 18.0 mm
